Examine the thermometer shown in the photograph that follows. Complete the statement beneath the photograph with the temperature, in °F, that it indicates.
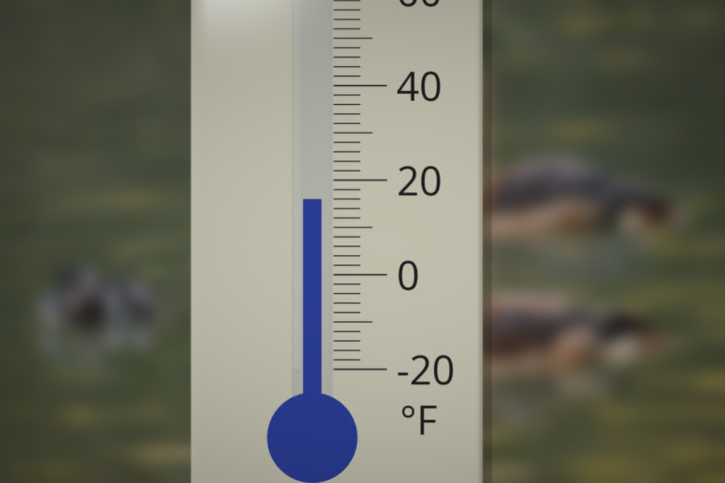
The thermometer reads 16 °F
